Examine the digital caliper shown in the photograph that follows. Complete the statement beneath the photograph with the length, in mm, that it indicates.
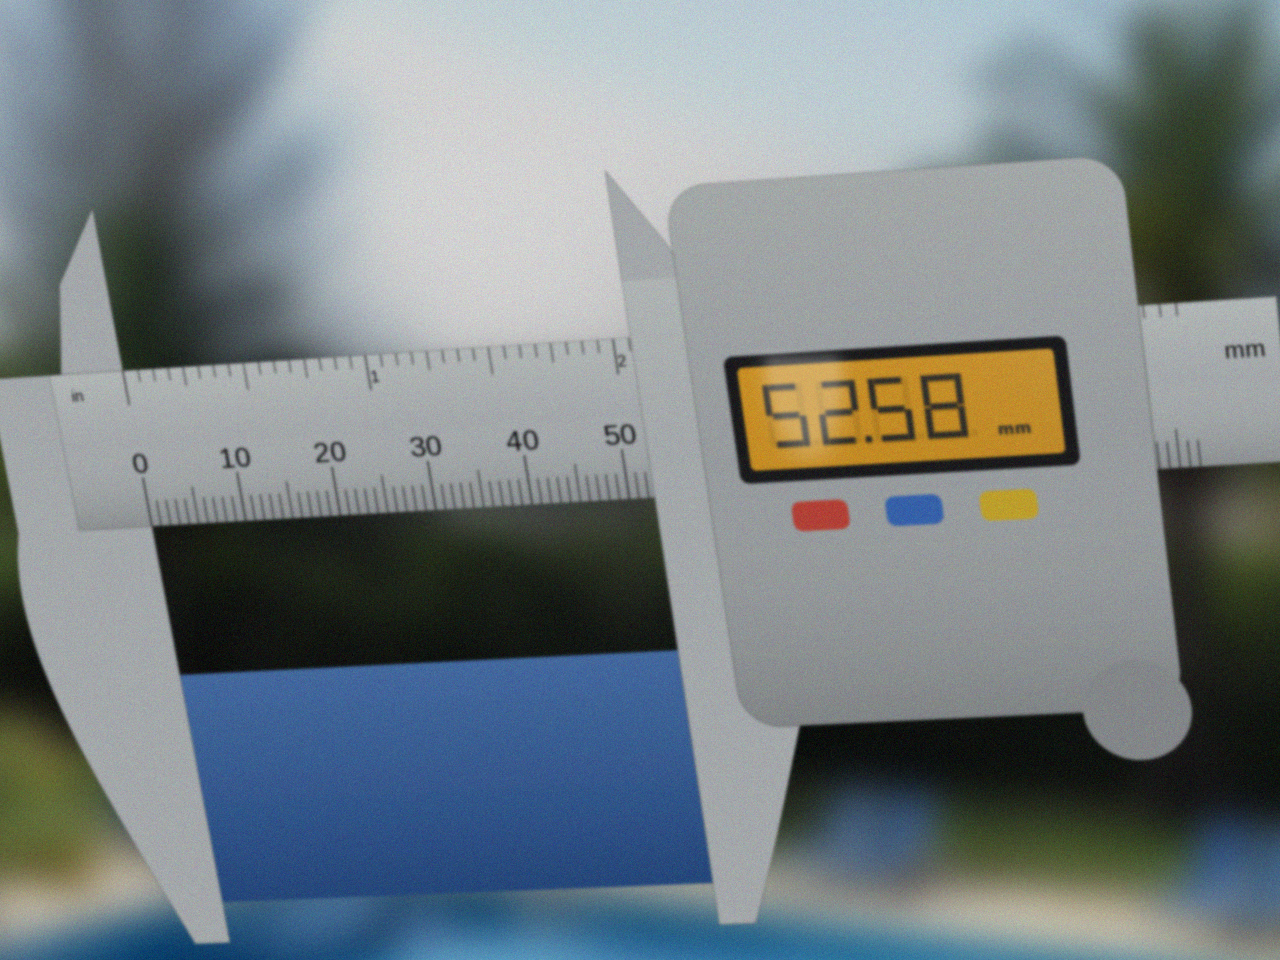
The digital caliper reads 52.58 mm
